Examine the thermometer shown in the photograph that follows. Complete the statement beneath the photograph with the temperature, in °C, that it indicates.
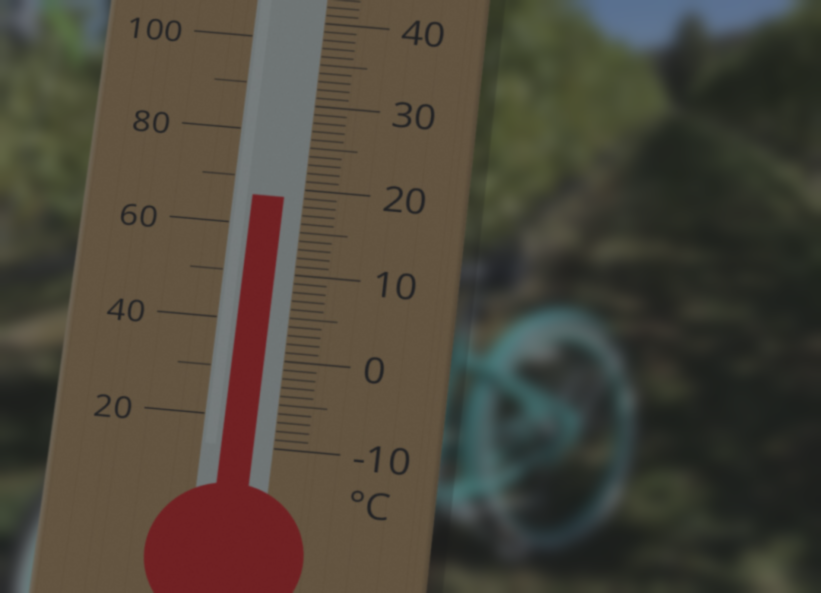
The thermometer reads 19 °C
